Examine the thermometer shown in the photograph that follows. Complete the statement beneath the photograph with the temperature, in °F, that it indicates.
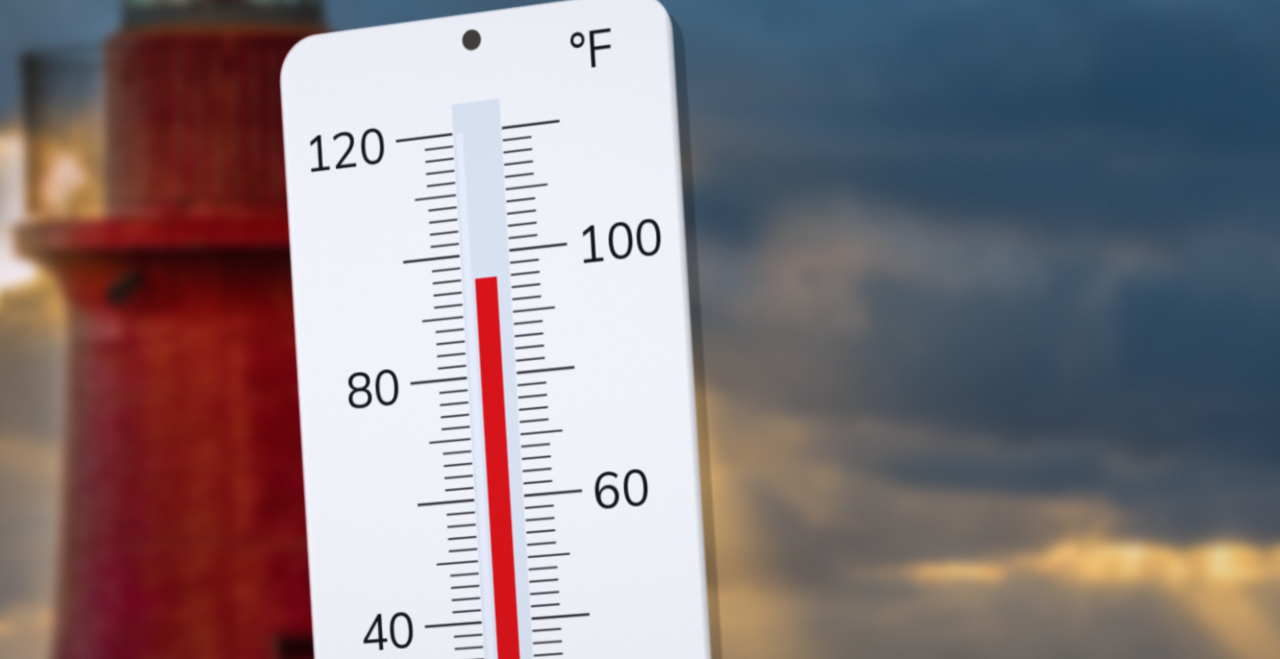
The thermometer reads 96 °F
